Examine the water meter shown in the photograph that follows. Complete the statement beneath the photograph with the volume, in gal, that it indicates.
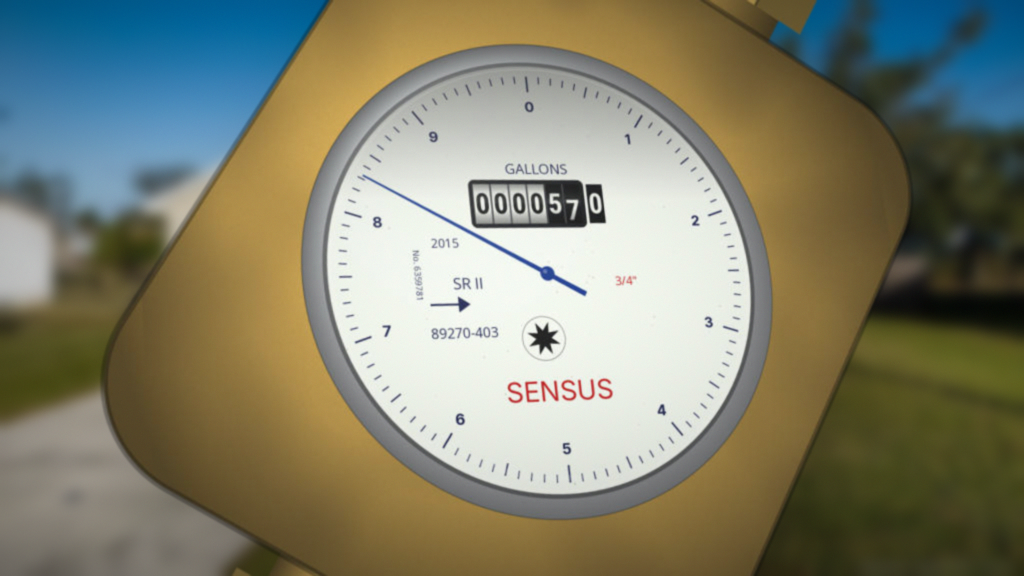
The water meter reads 568.3 gal
